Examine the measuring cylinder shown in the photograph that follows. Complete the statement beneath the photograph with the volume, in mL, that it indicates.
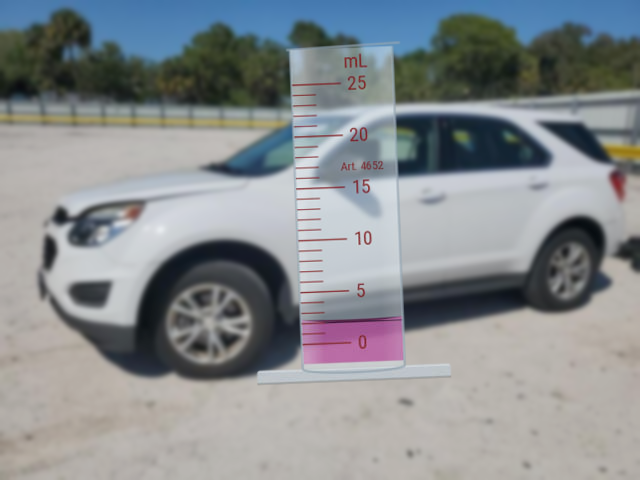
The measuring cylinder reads 2 mL
